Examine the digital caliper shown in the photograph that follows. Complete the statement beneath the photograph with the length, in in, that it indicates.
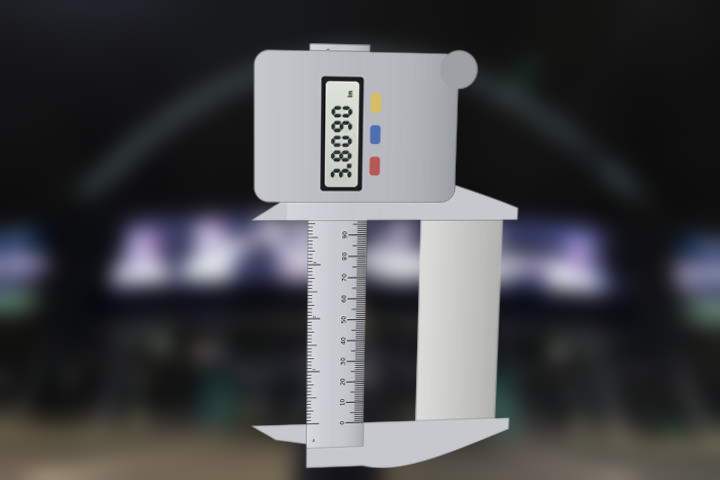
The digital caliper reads 3.8090 in
